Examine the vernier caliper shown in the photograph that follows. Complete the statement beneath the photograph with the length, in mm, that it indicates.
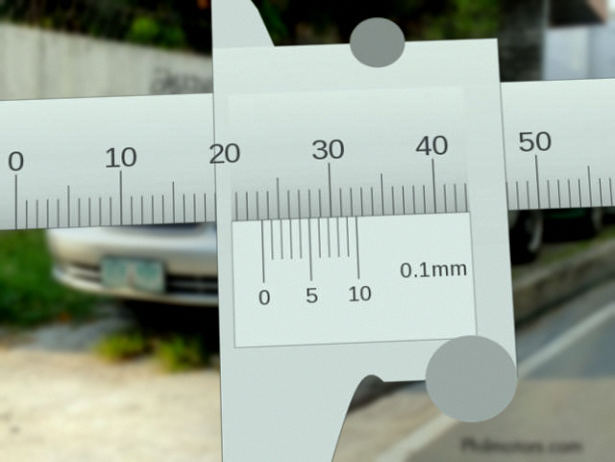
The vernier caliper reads 23.4 mm
